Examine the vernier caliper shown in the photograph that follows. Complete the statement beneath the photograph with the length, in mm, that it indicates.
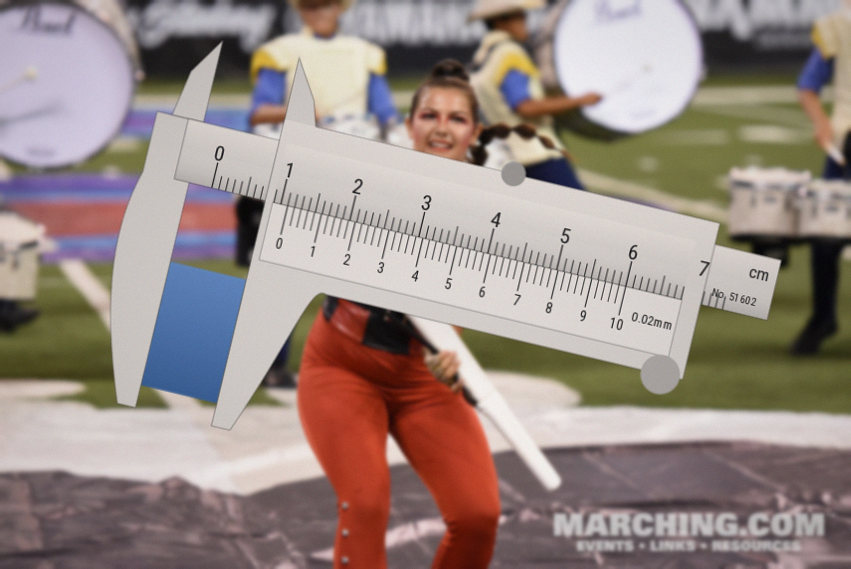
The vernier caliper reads 11.0 mm
